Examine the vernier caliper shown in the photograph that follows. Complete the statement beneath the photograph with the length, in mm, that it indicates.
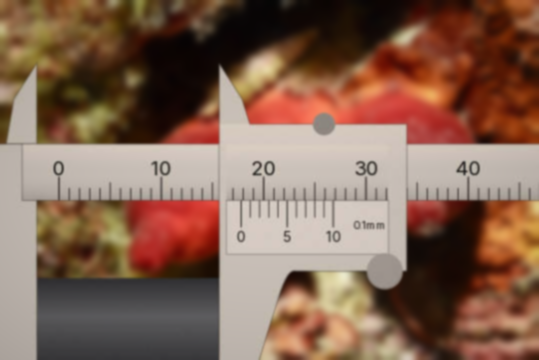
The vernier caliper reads 17.8 mm
